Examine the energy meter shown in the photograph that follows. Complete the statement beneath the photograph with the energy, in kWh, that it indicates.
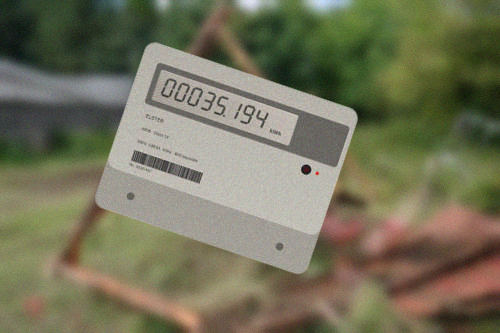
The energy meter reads 35.194 kWh
